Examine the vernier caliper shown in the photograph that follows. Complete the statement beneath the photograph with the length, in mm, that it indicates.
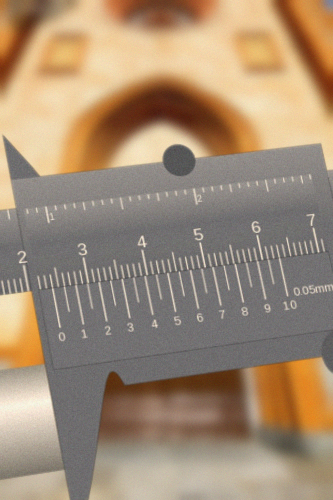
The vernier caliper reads 24.0 mm
